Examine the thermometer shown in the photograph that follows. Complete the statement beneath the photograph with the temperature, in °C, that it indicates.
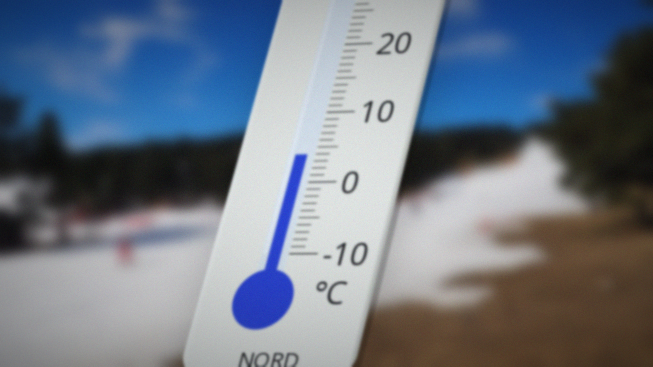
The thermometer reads 4 °C
